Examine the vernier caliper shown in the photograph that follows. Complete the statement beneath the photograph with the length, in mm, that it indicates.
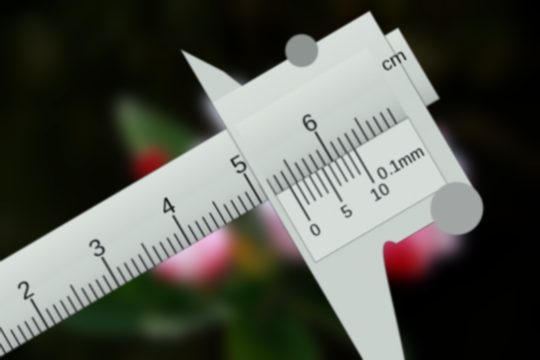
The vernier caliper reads 54.0 mm
